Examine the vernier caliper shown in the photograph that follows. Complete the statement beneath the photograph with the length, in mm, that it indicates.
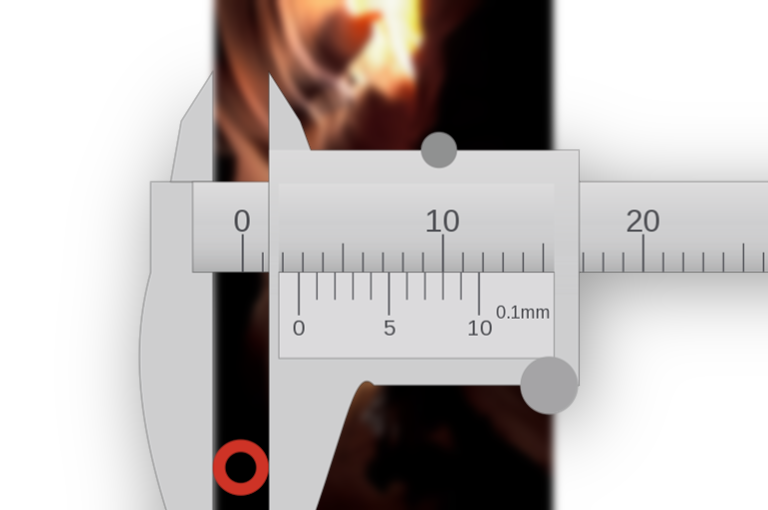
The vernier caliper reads 2.8 mm
